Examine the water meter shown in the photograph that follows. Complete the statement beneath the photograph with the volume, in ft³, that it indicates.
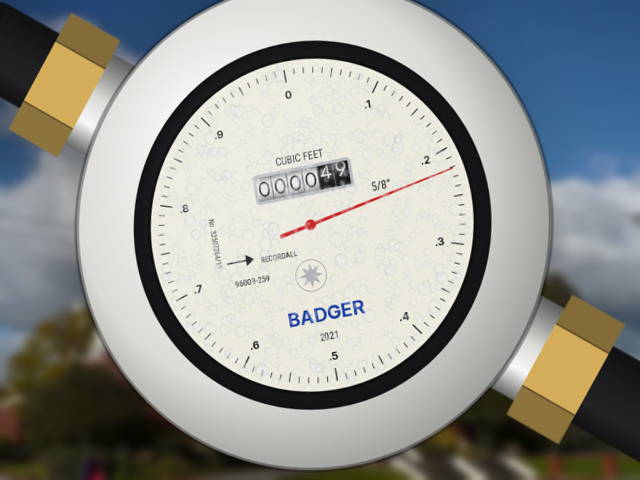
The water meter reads 49.22 ft³
